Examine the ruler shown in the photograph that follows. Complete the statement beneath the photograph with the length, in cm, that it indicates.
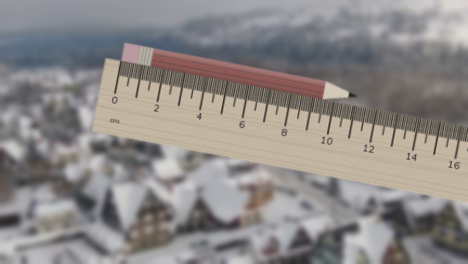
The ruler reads 11 cm
